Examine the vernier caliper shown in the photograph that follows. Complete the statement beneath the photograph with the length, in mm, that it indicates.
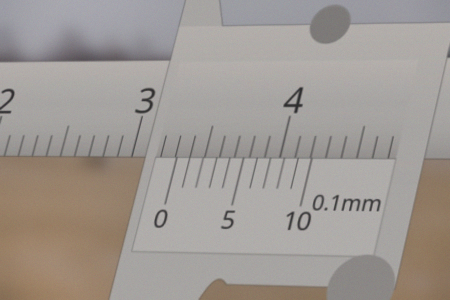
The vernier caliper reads 33.1 mm
